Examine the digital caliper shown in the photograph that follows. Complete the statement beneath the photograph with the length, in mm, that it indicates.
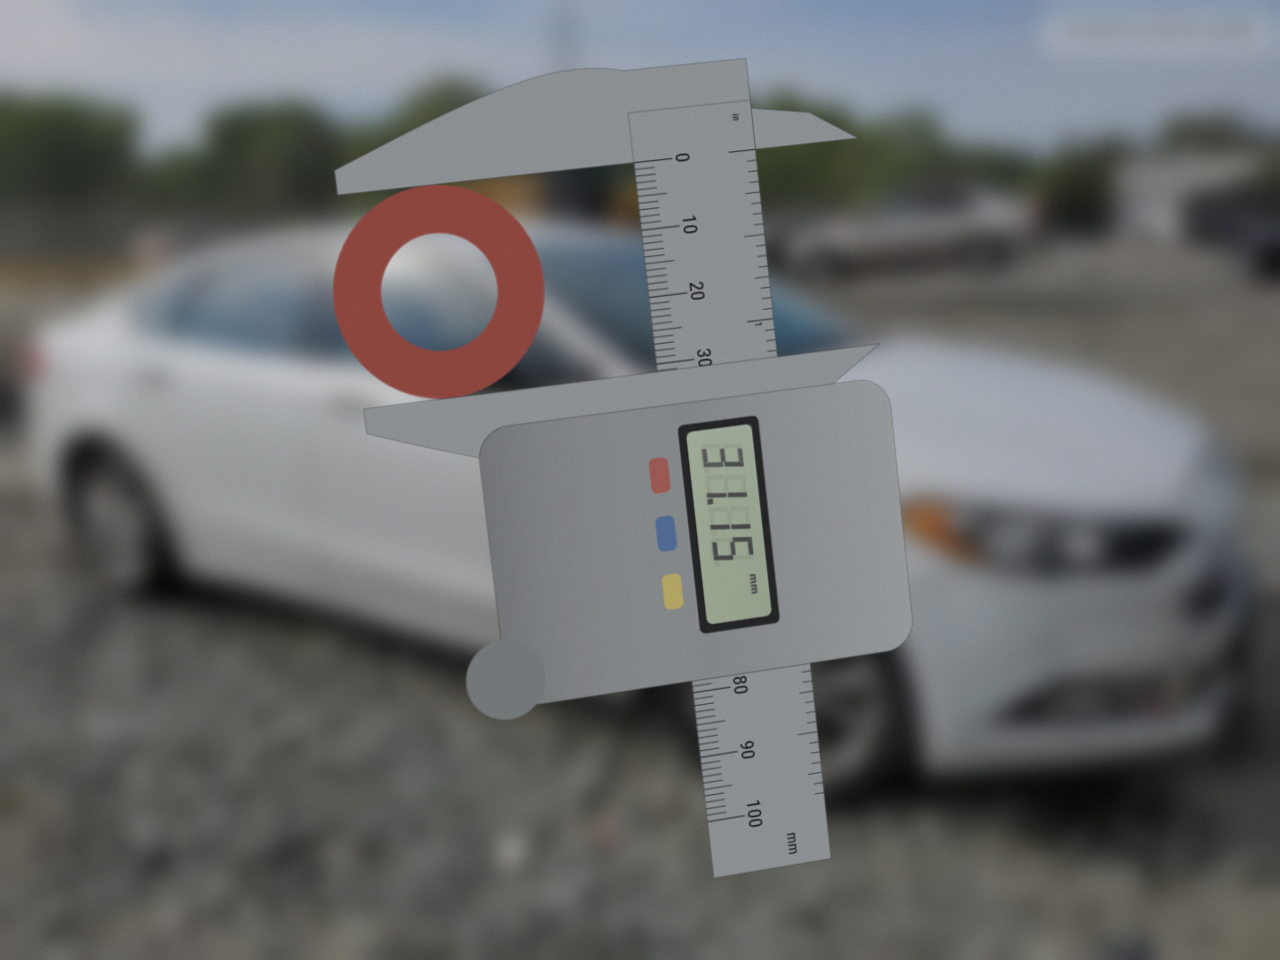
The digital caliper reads 31.15 mm
